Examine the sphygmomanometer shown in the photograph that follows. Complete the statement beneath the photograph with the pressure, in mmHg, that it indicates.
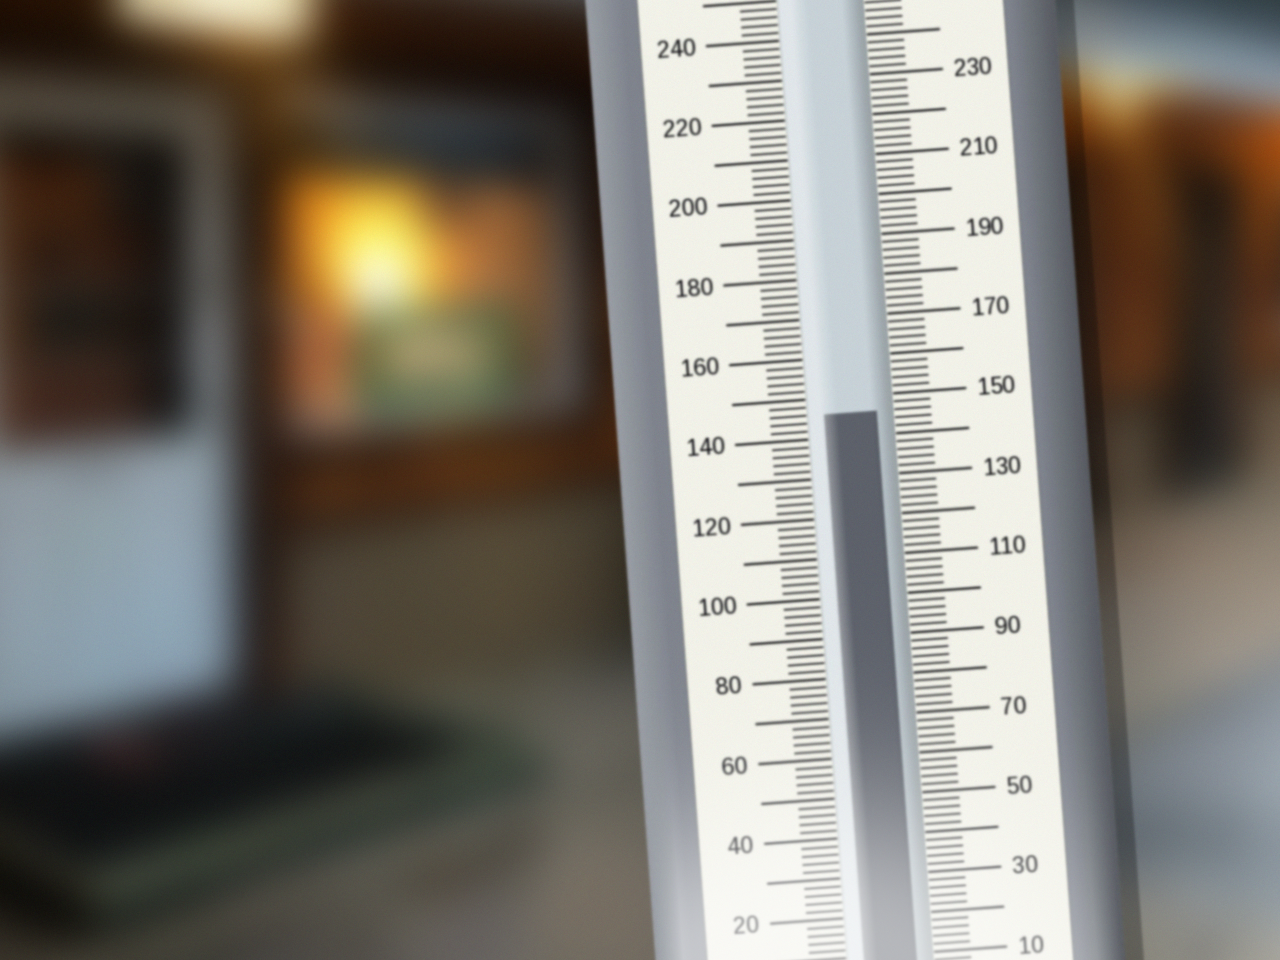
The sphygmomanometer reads 146 mmHg
